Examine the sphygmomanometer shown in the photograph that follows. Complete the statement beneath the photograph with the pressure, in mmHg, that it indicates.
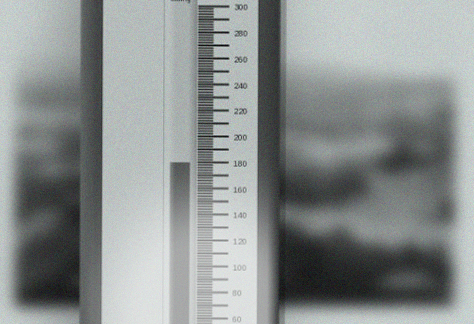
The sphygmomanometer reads 180 mmHg
